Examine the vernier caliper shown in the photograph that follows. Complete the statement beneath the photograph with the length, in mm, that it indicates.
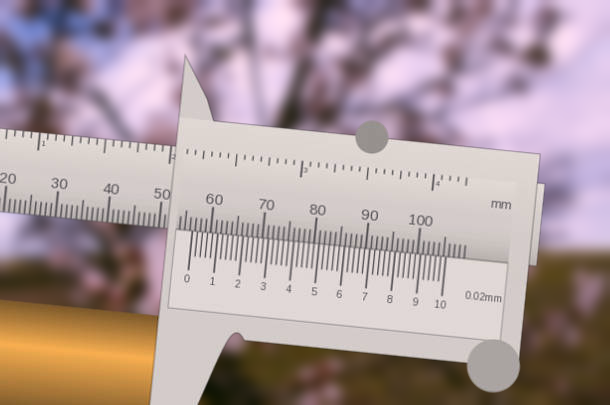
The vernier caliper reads 56.5 mm
